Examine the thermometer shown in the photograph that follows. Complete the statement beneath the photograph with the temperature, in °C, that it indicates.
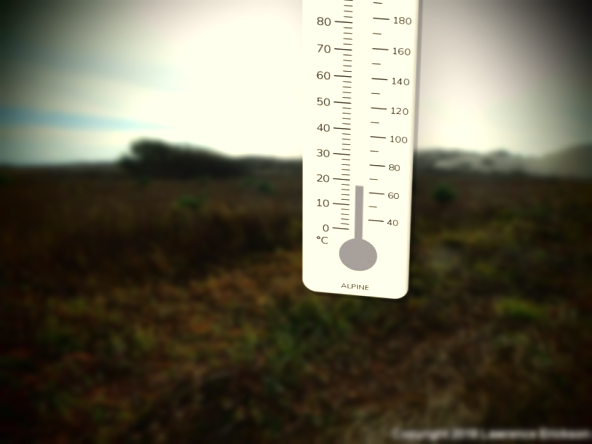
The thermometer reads 18 °C
